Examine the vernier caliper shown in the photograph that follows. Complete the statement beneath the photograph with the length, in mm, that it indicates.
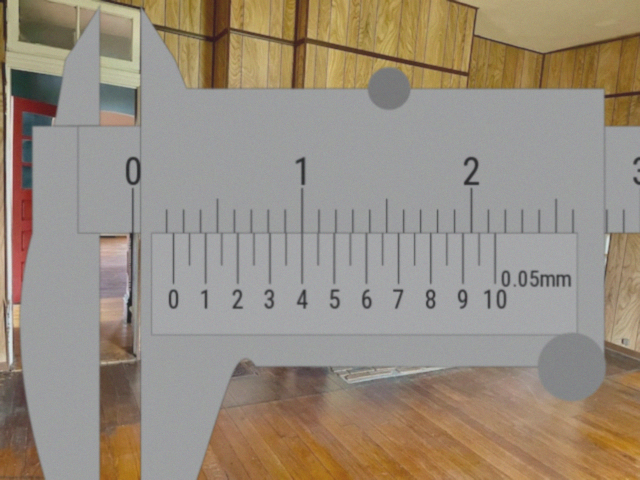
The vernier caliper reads 2.4 mm
